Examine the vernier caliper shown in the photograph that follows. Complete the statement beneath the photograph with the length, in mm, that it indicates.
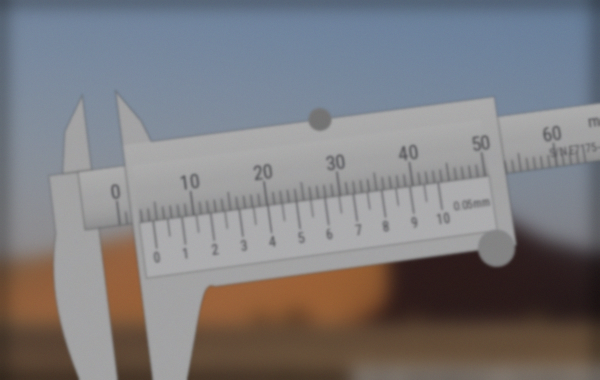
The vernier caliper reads 4.5 mm
